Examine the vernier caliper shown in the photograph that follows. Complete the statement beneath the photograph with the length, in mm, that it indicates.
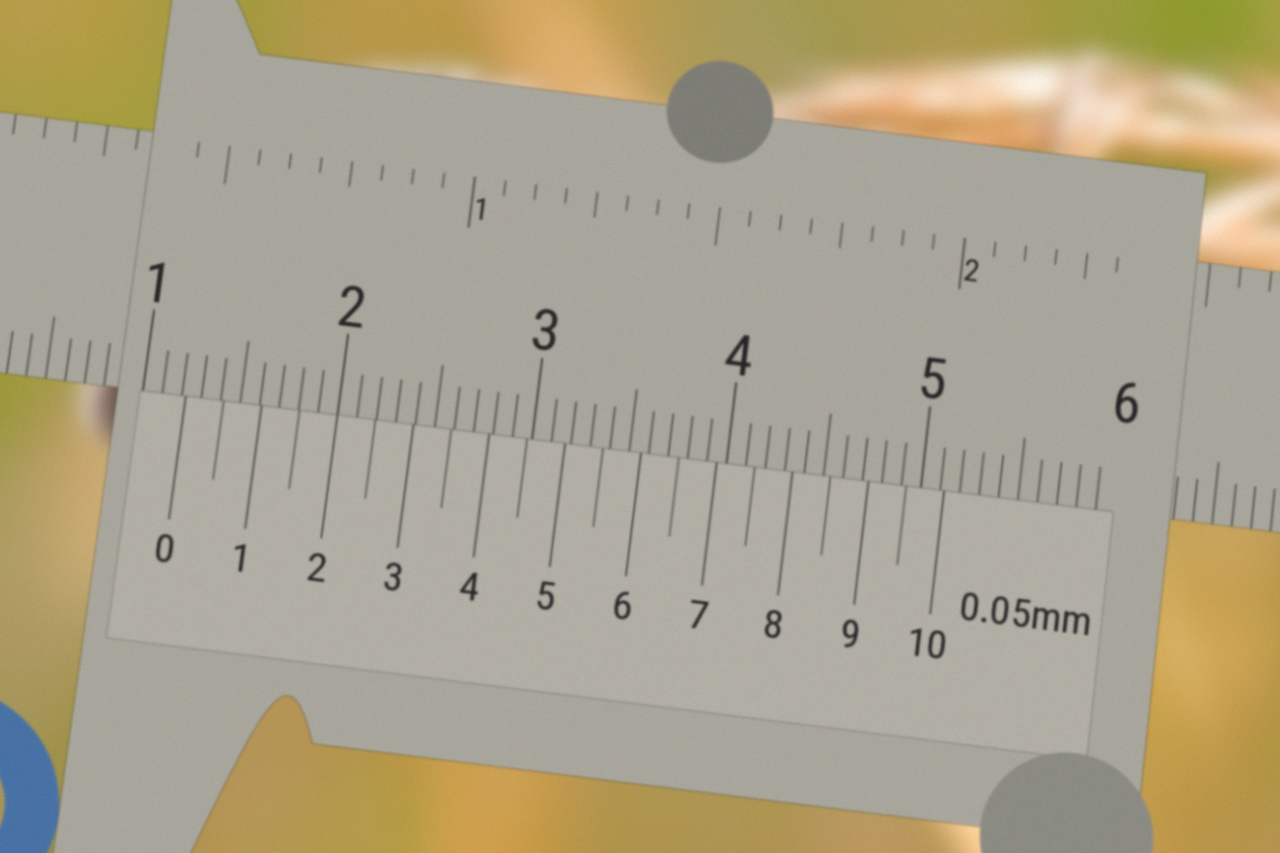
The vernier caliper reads 12.2 mm
